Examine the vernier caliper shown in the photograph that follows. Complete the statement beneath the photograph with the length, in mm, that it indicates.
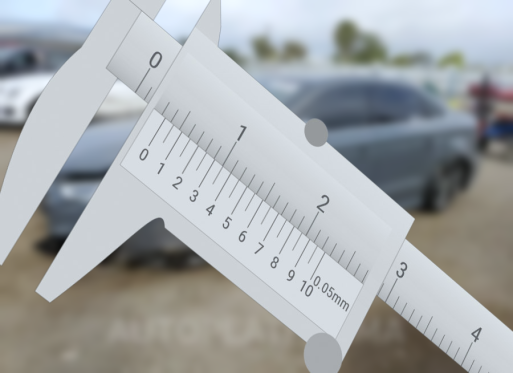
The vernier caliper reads 3.4 mm
